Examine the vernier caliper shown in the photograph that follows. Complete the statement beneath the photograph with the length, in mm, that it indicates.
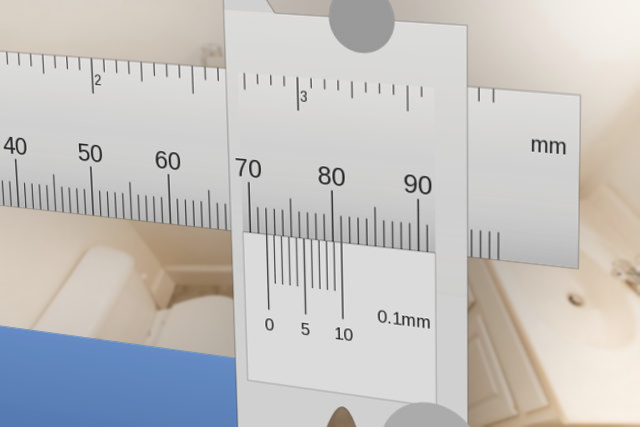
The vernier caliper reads 72.0 mm
